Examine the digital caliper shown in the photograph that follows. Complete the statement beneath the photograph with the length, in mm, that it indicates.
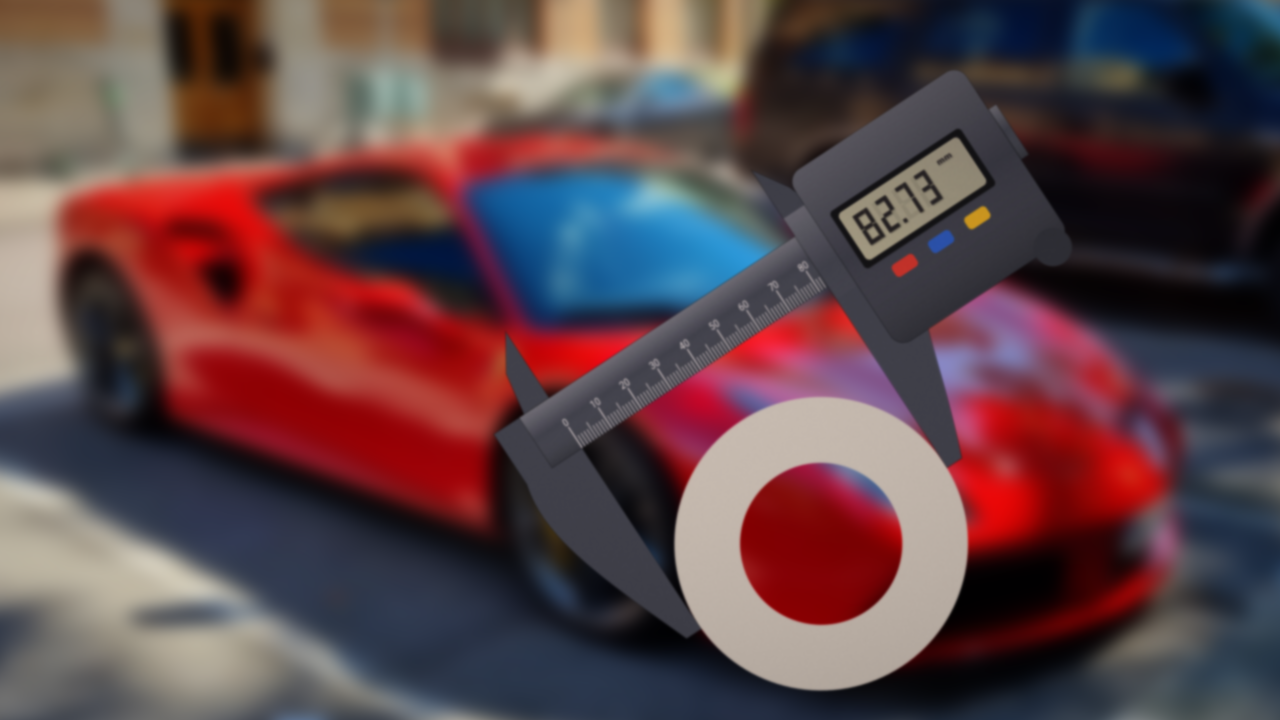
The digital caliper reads 82.73 mm
